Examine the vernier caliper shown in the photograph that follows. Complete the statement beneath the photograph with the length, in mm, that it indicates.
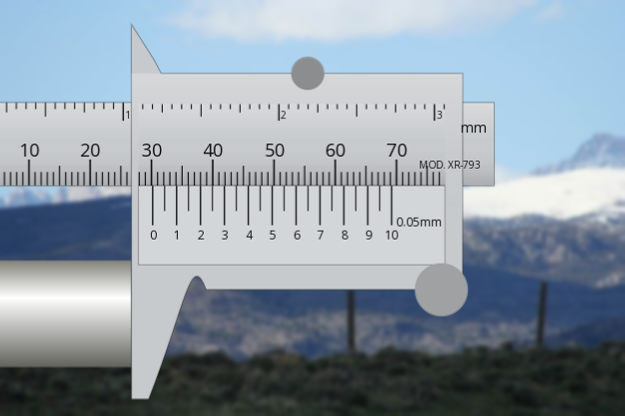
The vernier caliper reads 30.2 mm
